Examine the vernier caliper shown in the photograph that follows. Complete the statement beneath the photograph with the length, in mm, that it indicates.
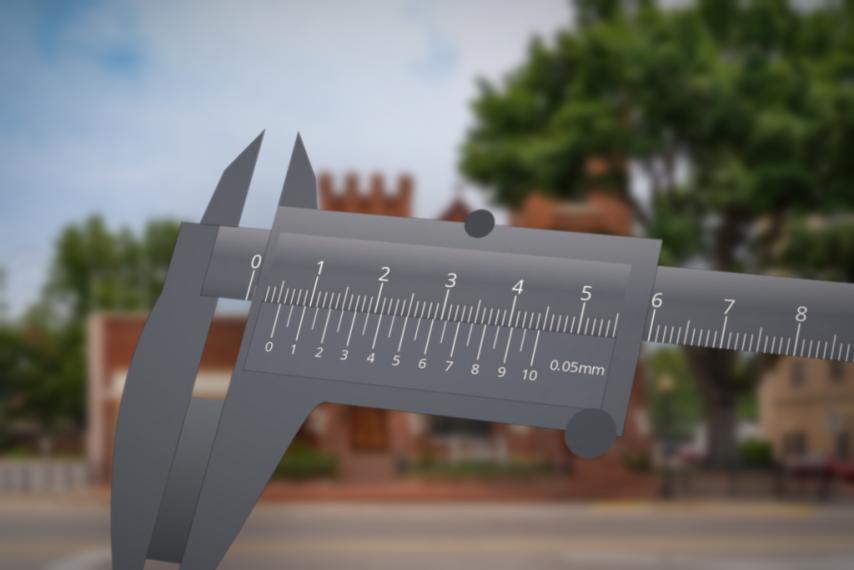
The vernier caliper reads 5.4 mm
